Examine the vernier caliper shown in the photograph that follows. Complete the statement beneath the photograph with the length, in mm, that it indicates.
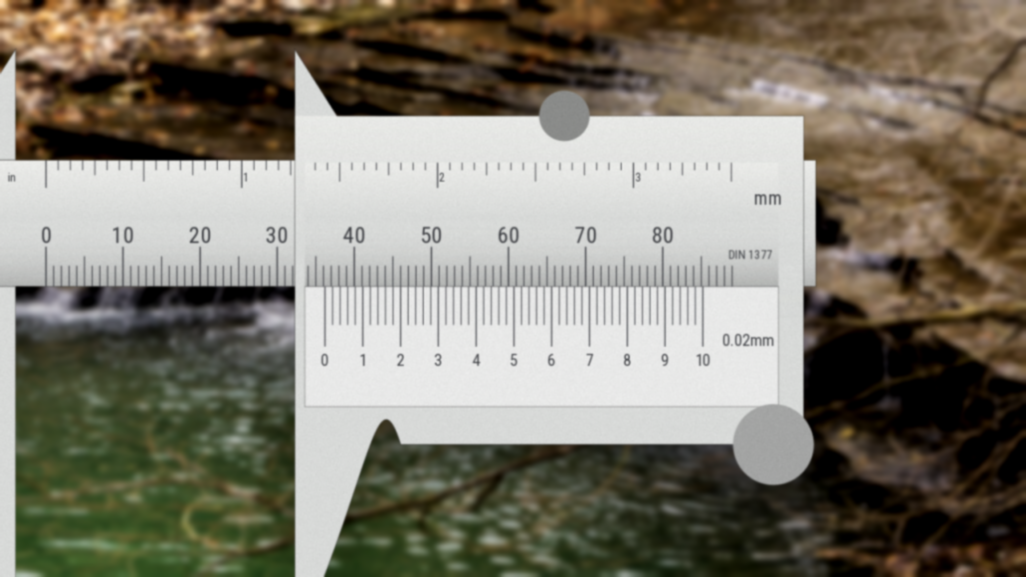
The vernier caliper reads 36.2 mm
